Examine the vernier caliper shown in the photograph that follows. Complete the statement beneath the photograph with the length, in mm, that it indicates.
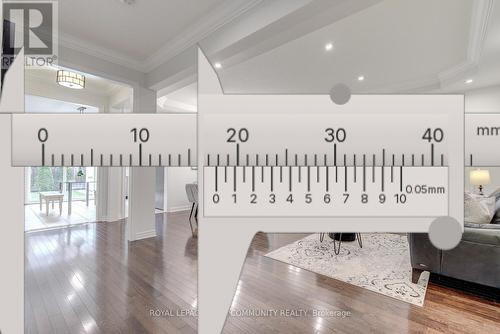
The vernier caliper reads 17.8 mm
